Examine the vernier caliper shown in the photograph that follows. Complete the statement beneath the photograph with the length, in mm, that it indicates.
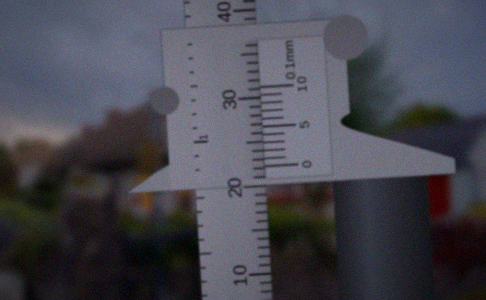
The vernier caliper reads 22.2 mm
